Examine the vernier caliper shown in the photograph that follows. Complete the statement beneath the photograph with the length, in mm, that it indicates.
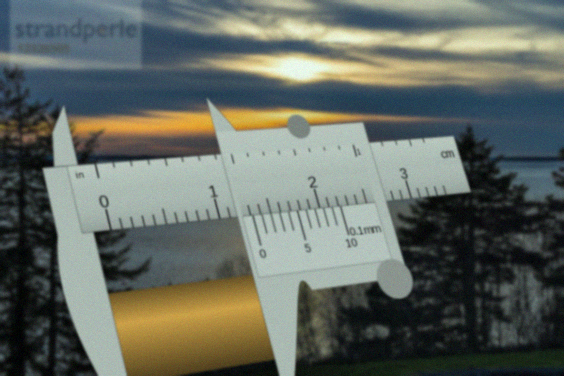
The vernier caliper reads 13.2 mm
